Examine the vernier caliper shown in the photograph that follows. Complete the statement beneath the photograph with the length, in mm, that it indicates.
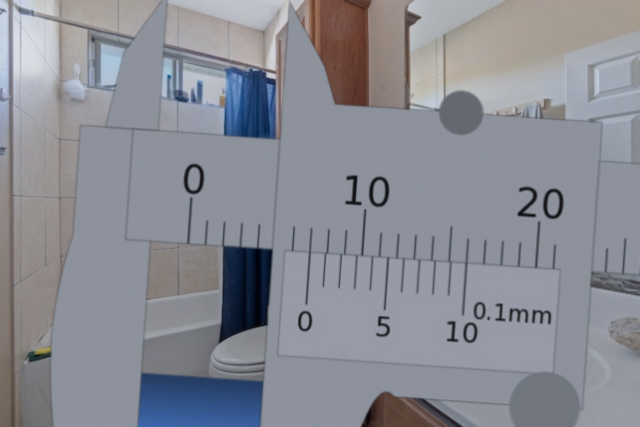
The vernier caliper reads 7.0 mm
